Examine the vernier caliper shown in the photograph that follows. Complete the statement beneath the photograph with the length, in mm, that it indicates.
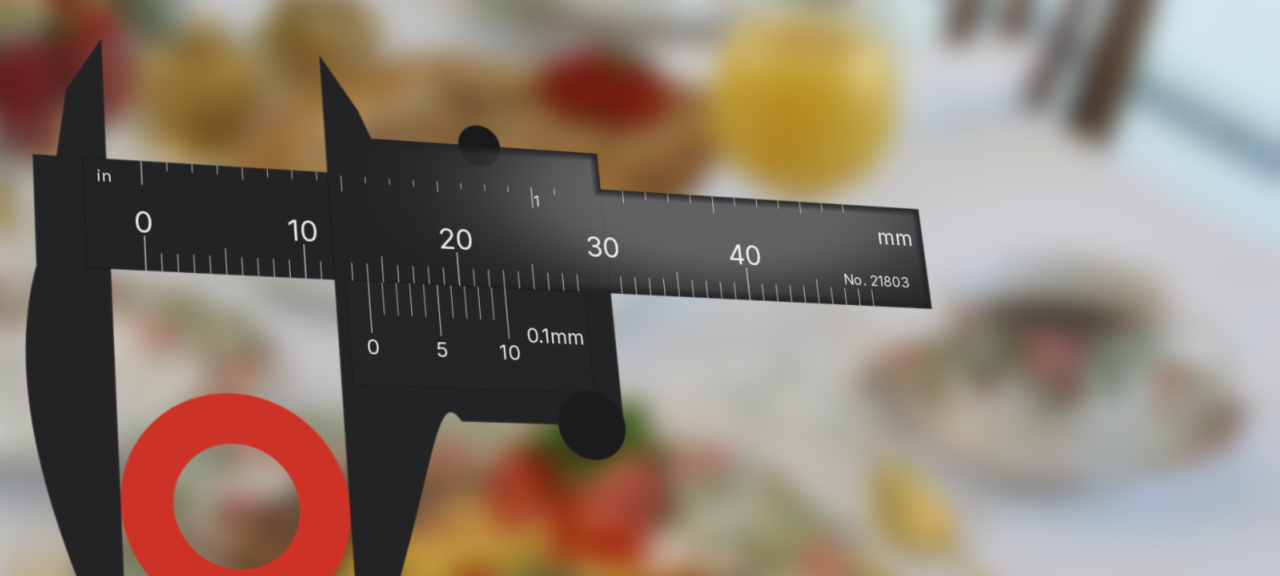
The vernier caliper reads 14.0 mm
